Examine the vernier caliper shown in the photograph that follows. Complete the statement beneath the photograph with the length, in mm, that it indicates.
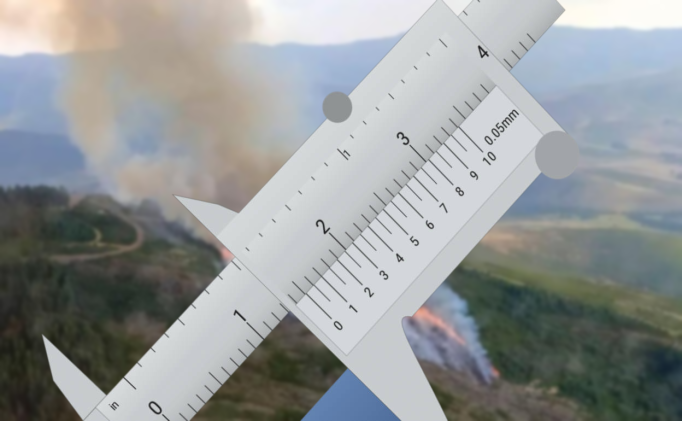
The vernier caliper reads 15.1 mm
